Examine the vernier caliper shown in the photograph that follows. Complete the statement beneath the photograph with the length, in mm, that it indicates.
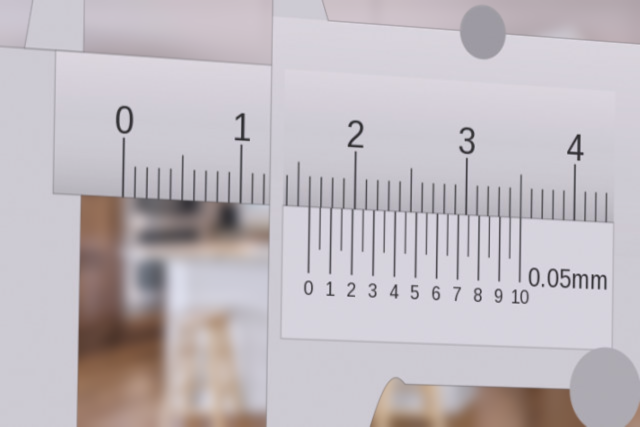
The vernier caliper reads 16.0 mm
